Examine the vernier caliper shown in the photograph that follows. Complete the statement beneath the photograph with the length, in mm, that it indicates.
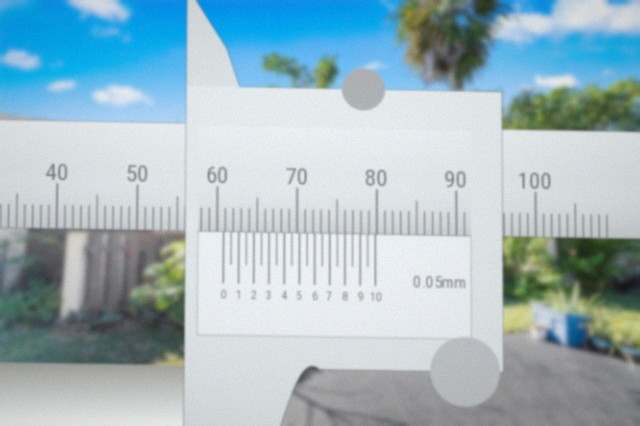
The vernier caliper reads 60.8 mm
